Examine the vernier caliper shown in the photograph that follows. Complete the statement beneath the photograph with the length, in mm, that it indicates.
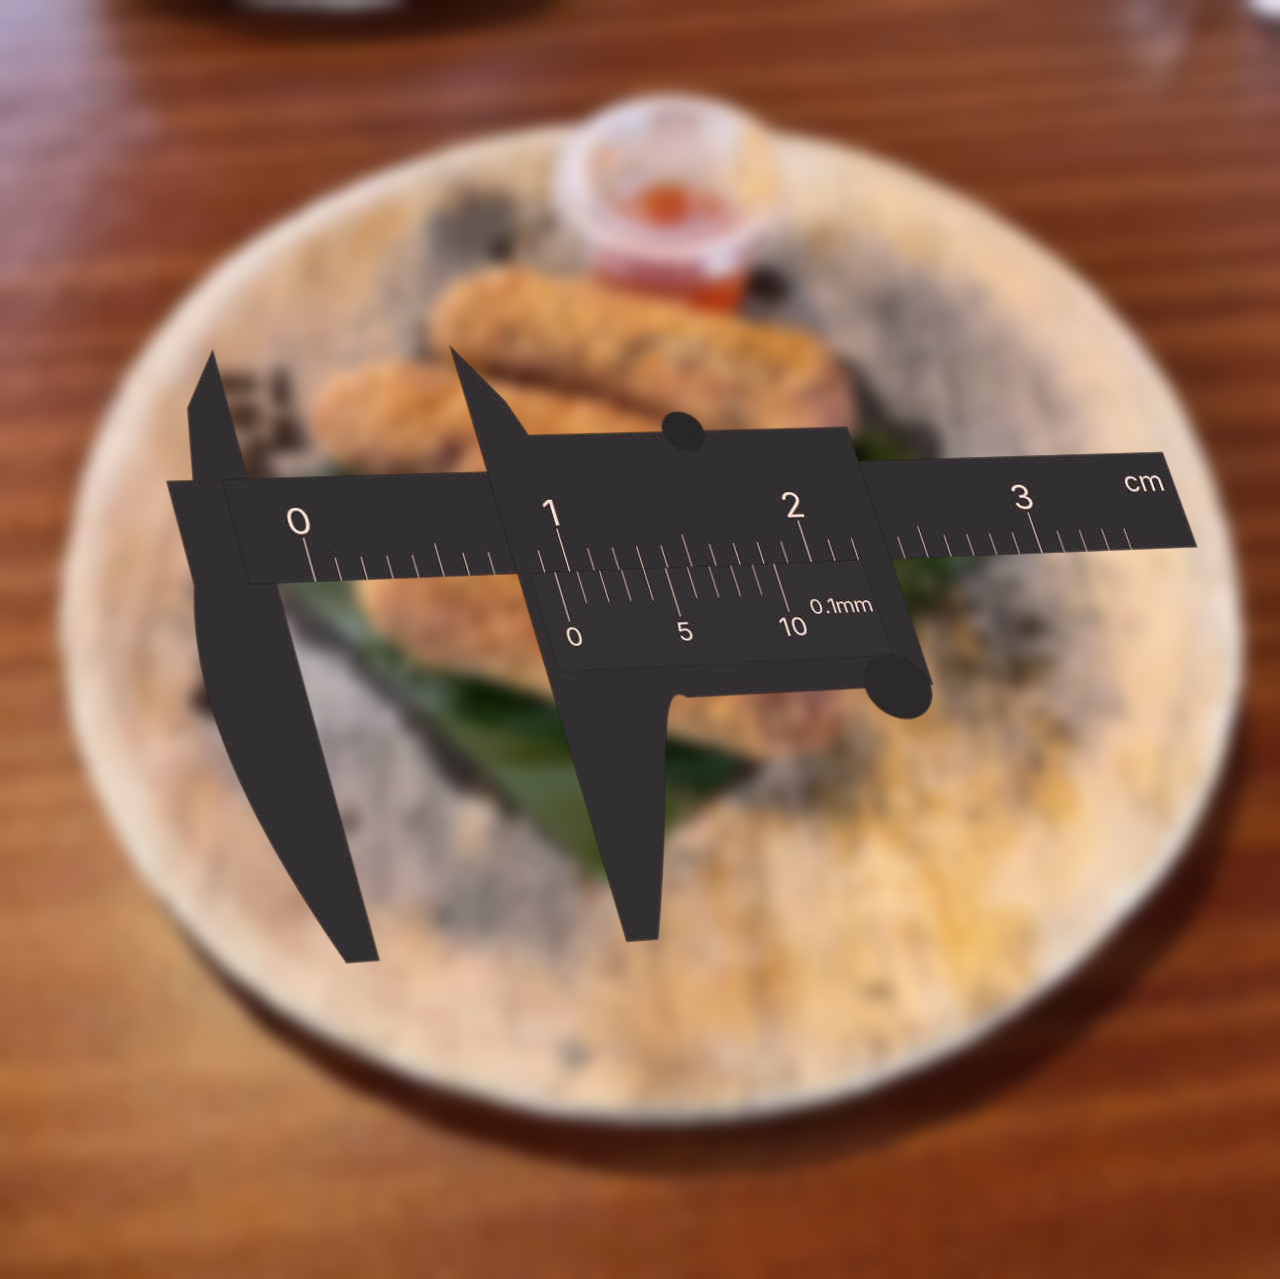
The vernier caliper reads 9.4 mm
